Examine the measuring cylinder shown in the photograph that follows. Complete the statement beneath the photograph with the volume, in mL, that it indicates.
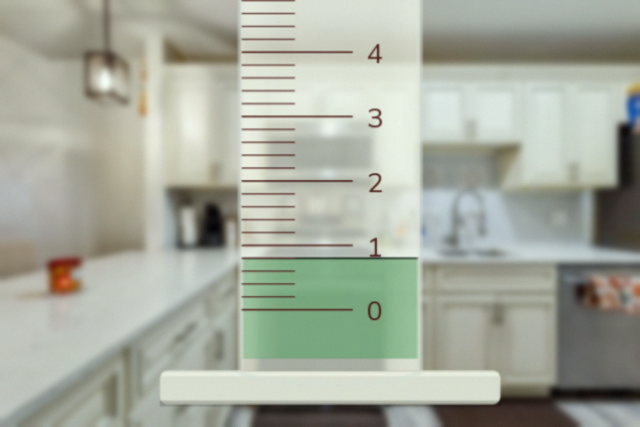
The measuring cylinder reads 0.8 mL
